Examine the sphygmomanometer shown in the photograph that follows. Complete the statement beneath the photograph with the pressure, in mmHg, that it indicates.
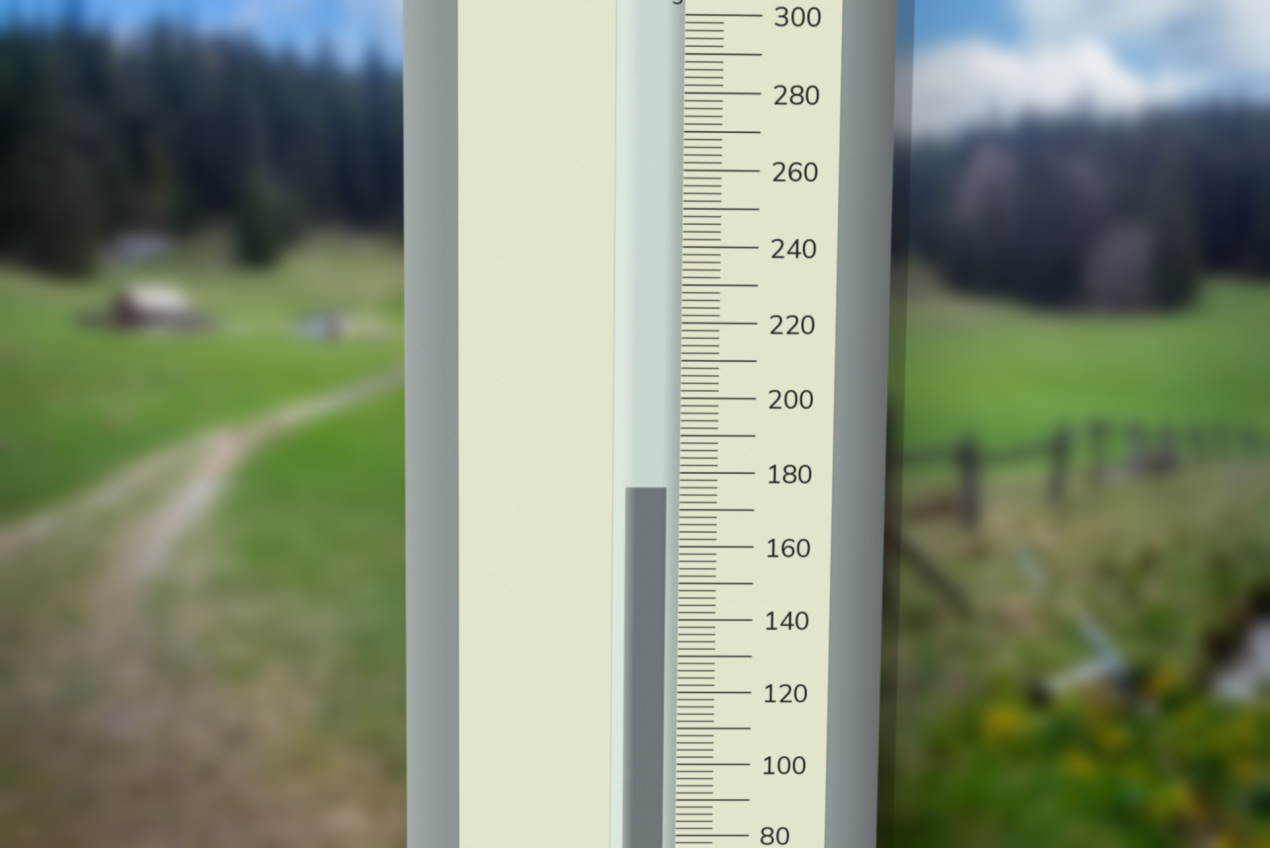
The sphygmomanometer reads 176 mmHg
